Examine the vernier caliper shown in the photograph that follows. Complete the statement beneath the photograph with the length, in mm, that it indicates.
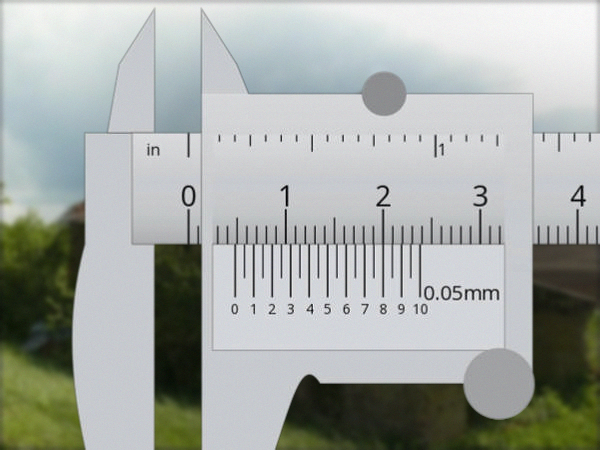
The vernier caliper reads 4.8 mm
